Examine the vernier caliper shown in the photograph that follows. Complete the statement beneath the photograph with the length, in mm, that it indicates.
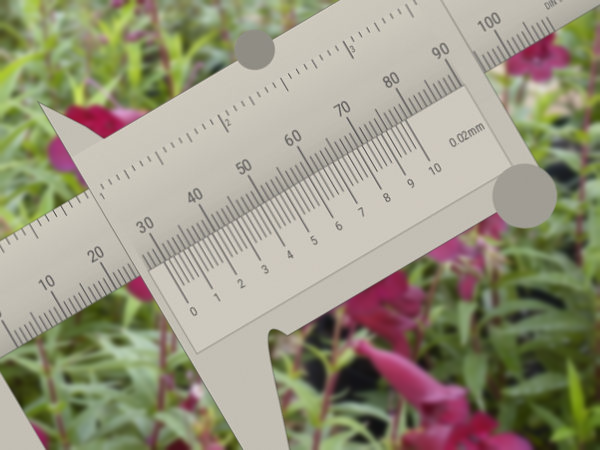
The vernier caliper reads 29.6 mm
